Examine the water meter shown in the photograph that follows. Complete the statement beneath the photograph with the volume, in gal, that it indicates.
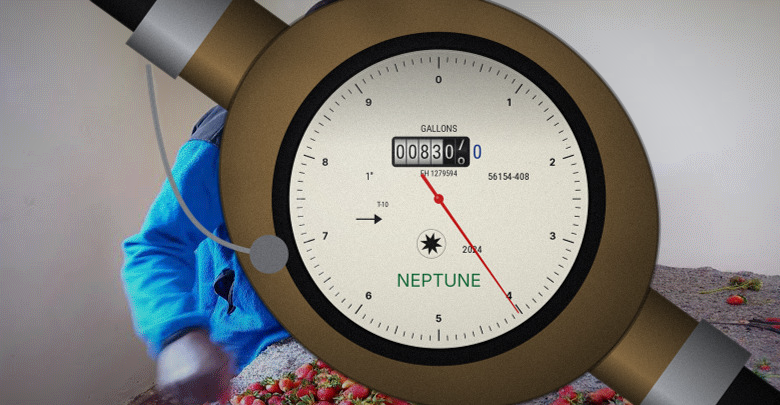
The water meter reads 83074.0 gal
